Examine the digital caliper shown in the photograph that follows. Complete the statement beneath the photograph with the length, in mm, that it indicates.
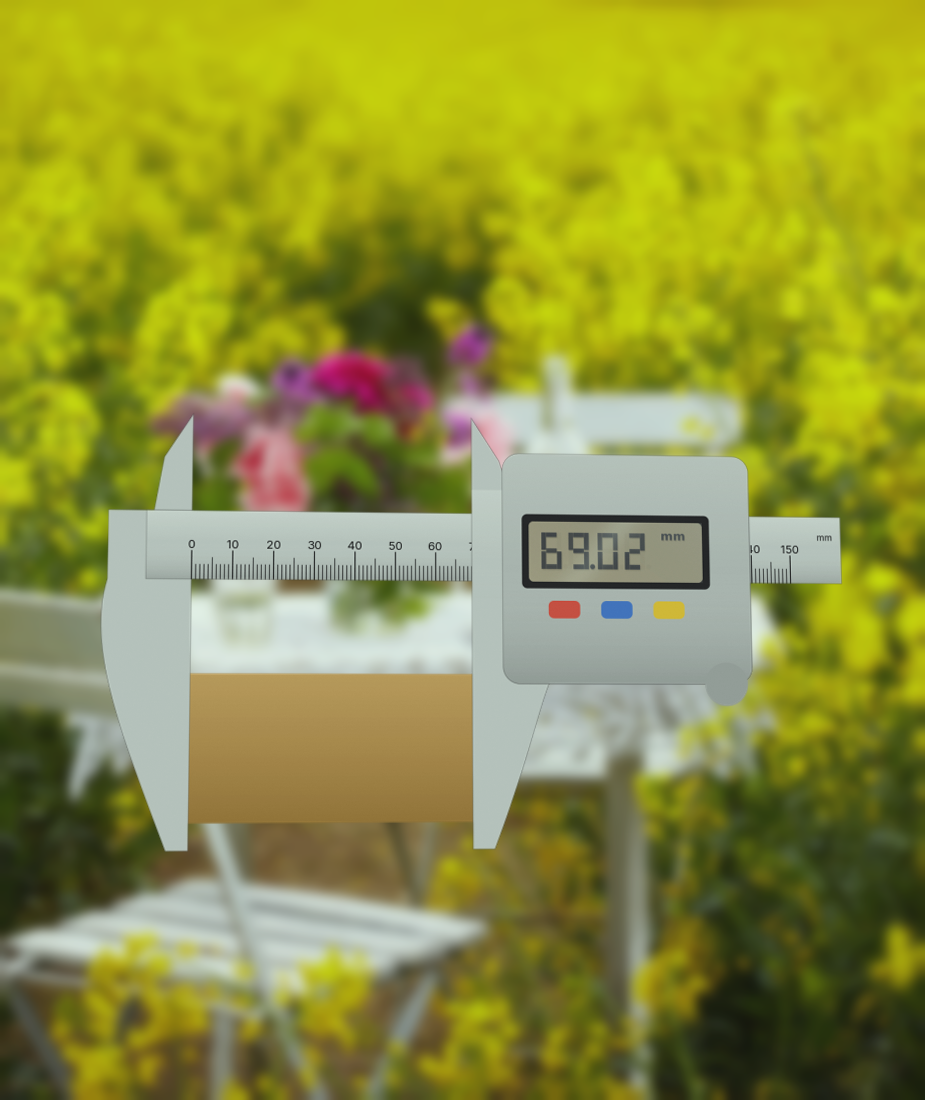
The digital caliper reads 69.02 mm
